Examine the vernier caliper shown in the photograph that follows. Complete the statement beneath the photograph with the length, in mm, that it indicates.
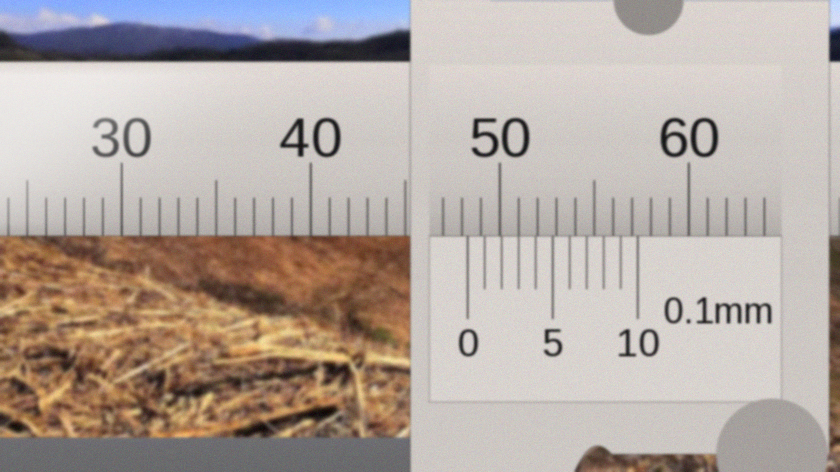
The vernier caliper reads 48.3 mm
